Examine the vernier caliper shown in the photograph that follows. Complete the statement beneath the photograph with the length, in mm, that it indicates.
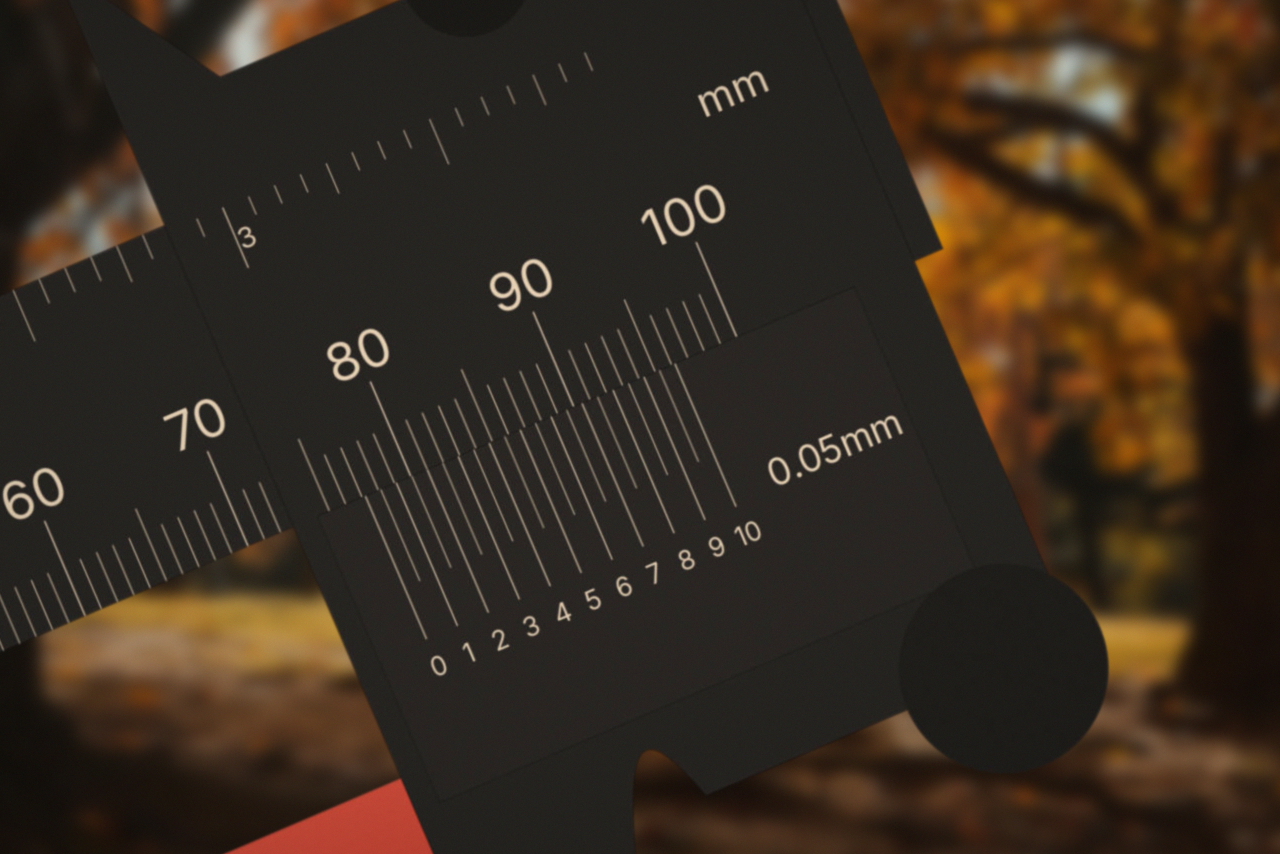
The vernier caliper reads 77.2 mm
